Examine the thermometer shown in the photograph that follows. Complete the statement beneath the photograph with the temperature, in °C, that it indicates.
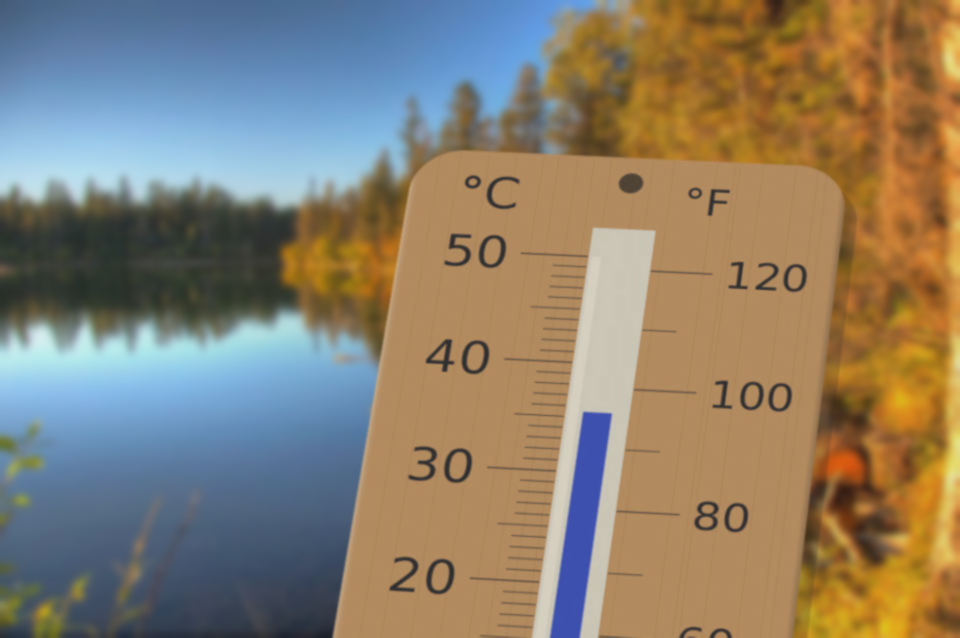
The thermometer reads 35.5 °C
